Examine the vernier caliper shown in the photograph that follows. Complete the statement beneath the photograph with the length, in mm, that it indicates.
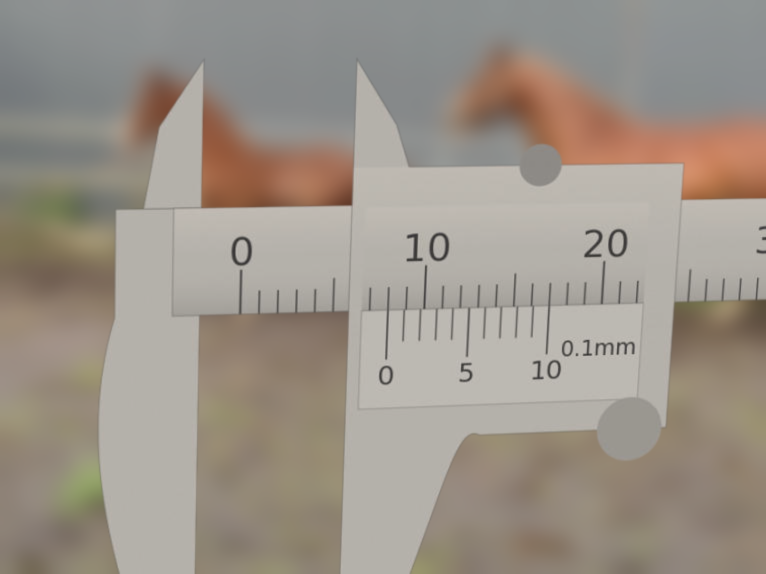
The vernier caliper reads 8.0 mm
